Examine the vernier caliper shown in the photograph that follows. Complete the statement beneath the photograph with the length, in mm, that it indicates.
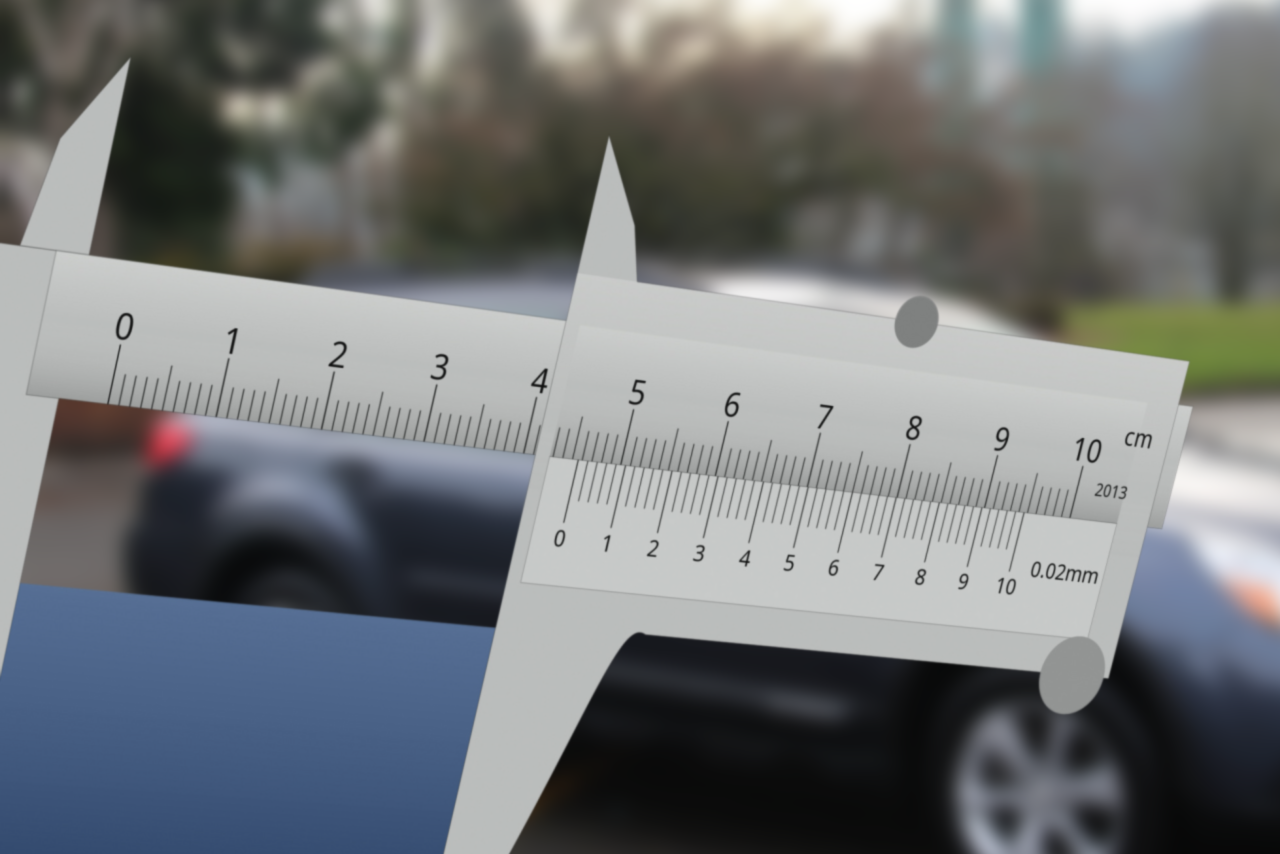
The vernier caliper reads 45.6 mm
